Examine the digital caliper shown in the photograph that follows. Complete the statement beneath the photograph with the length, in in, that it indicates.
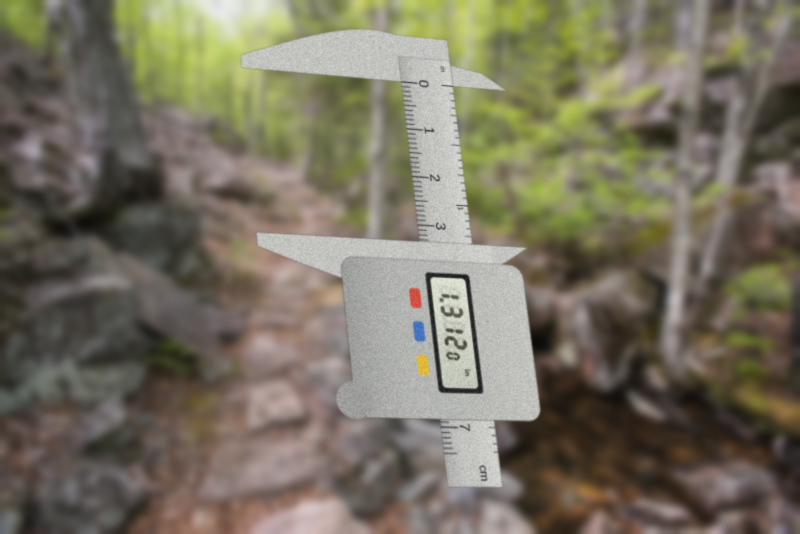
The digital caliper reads 1.3120 in
